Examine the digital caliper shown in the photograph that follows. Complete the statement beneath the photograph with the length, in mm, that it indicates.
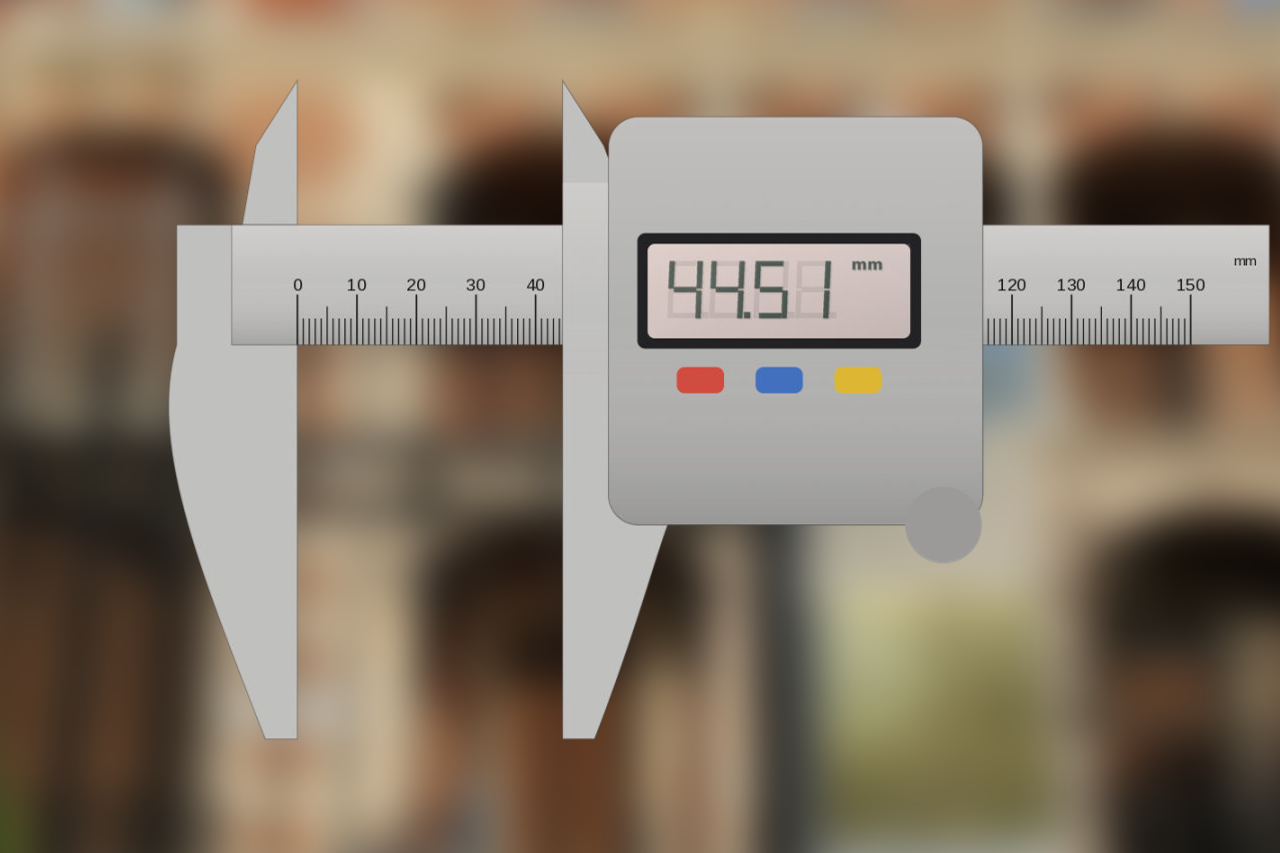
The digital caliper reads 44.51 mm
